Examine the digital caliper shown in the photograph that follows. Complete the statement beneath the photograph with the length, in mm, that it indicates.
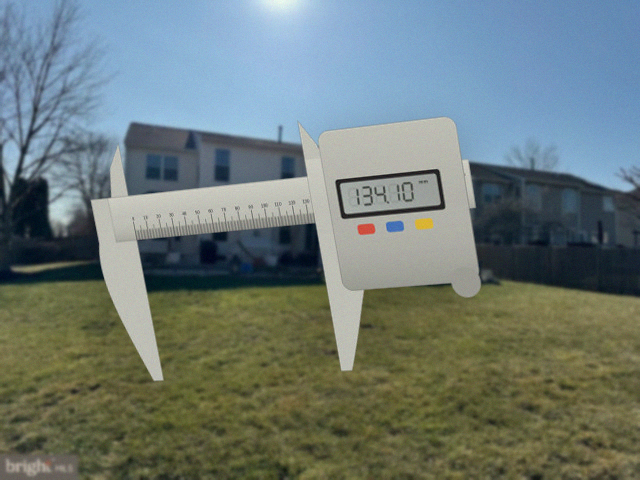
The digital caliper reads 134.10 mm
